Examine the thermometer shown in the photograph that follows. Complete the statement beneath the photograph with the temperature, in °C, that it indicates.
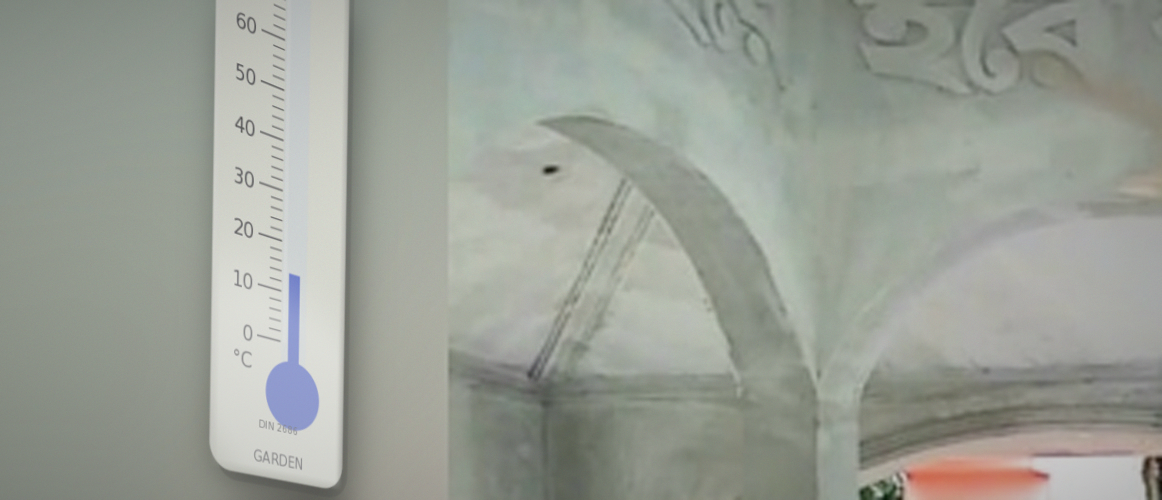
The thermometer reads 14 °C
